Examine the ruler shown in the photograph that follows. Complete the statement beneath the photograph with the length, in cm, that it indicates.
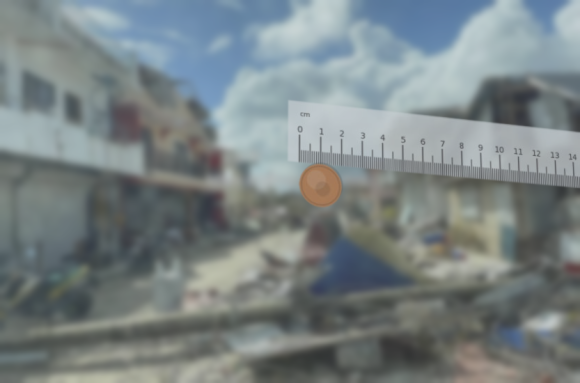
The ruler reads 2 cm
